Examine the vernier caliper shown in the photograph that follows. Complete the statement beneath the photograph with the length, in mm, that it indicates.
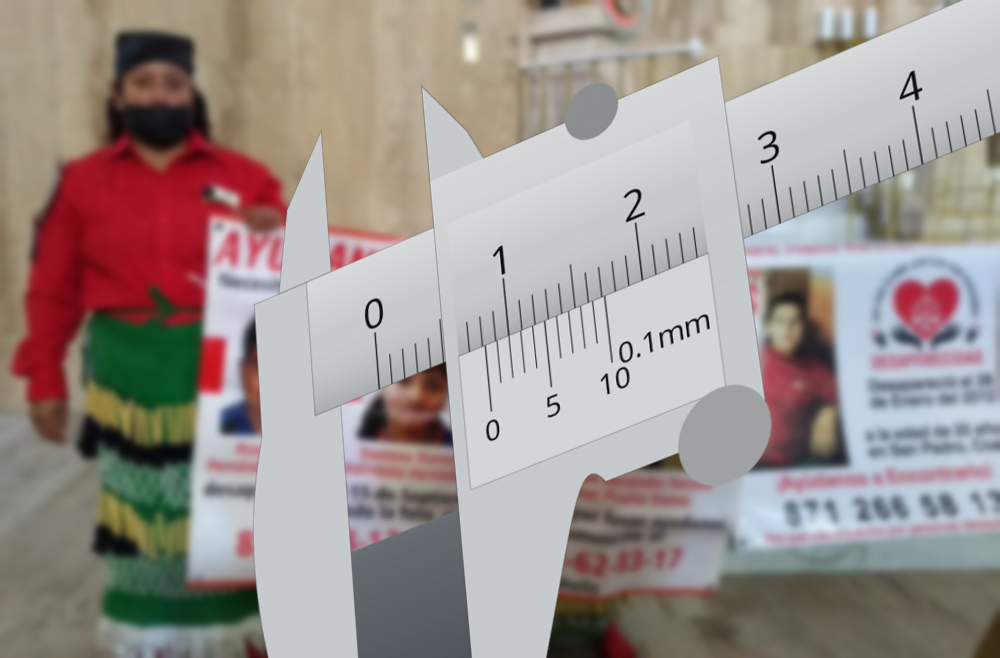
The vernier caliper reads 8.2 mm
